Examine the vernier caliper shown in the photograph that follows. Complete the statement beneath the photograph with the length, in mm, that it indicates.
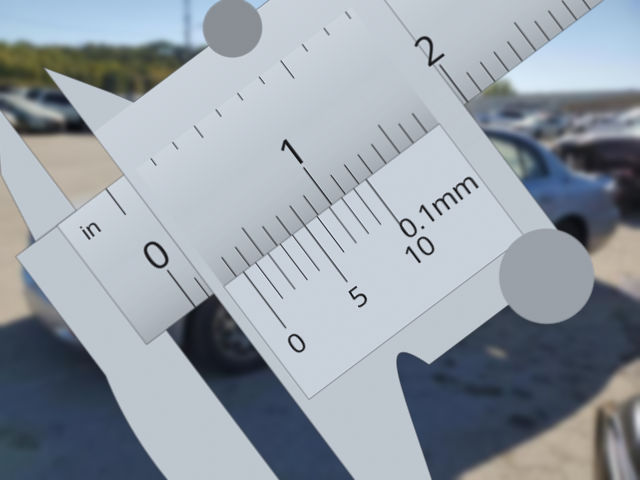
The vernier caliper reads 3.5 mm
